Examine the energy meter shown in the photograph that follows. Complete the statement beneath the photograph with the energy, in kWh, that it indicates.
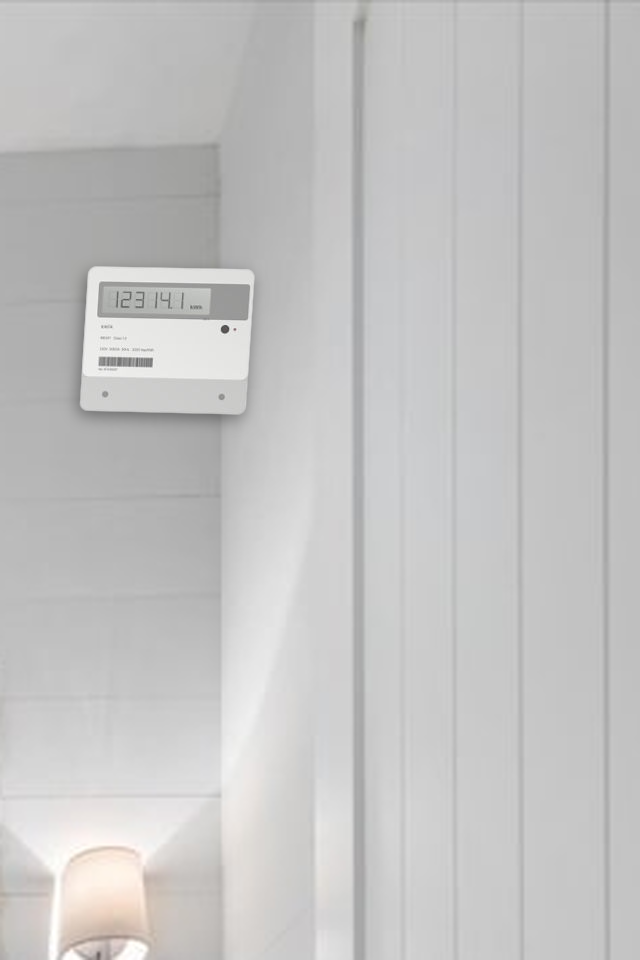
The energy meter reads 12314.1 kWh
